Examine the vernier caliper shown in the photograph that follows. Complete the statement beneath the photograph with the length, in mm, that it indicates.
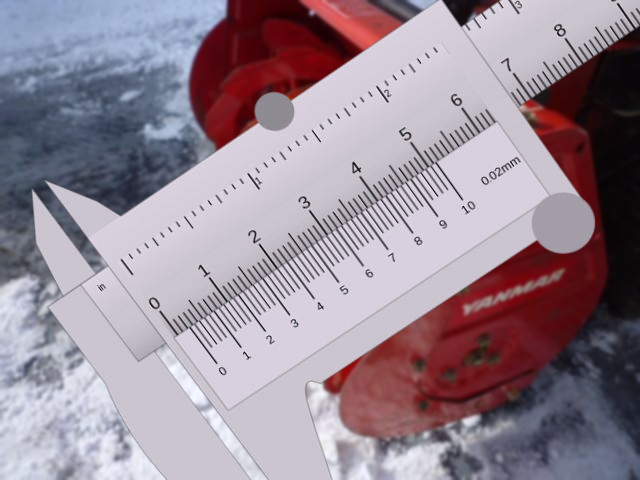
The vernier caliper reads 2.4 mm
